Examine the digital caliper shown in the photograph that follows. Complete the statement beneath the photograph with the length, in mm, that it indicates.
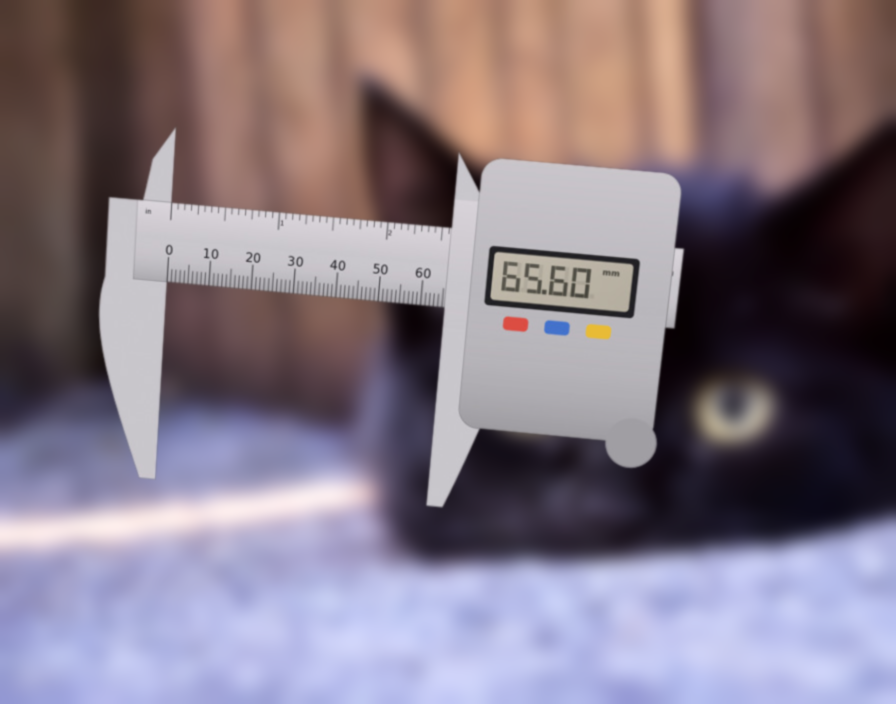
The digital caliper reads 65.60 mm
